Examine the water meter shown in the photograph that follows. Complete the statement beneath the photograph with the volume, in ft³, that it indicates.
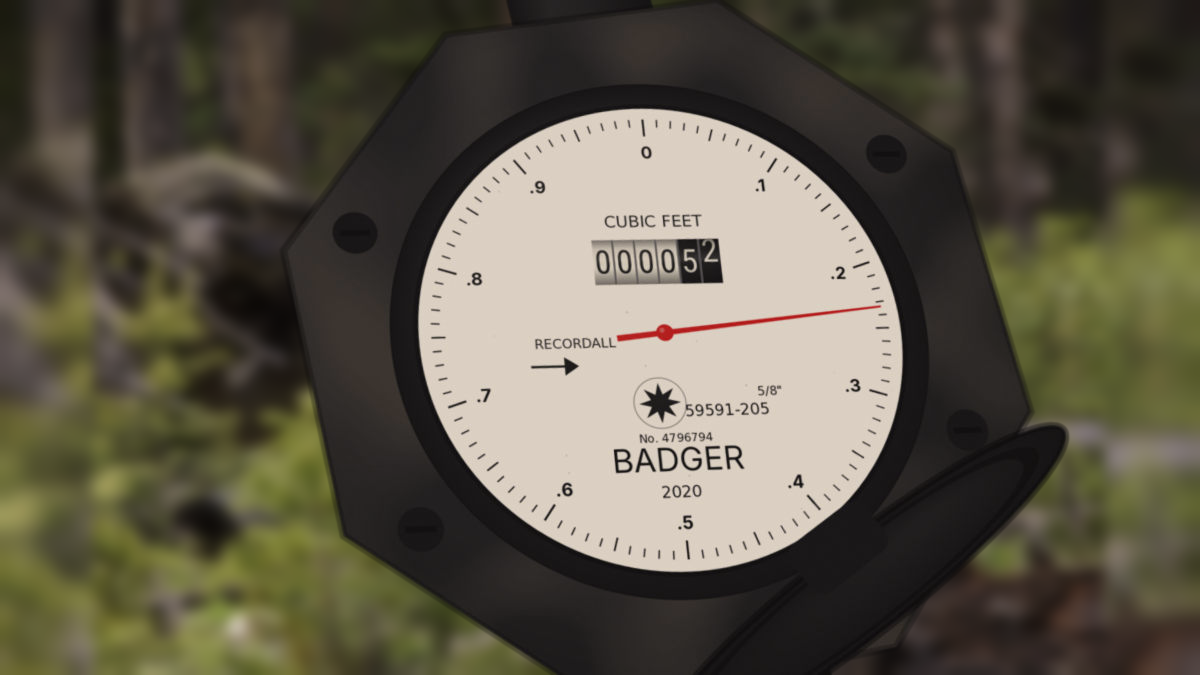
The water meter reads 52.23 ft³
